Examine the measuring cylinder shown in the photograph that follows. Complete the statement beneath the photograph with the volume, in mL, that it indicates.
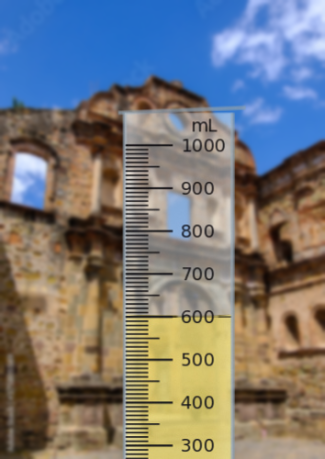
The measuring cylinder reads 600 mL
